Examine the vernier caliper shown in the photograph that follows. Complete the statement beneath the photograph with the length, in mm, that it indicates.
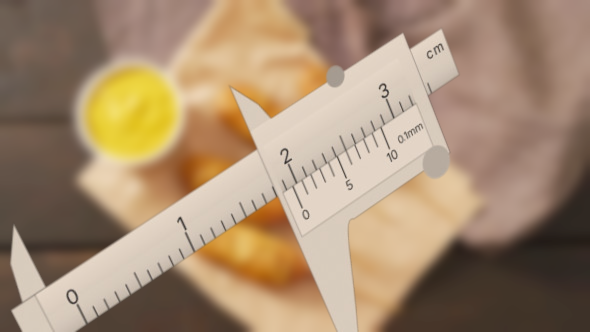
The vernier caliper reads 19.6 mm
